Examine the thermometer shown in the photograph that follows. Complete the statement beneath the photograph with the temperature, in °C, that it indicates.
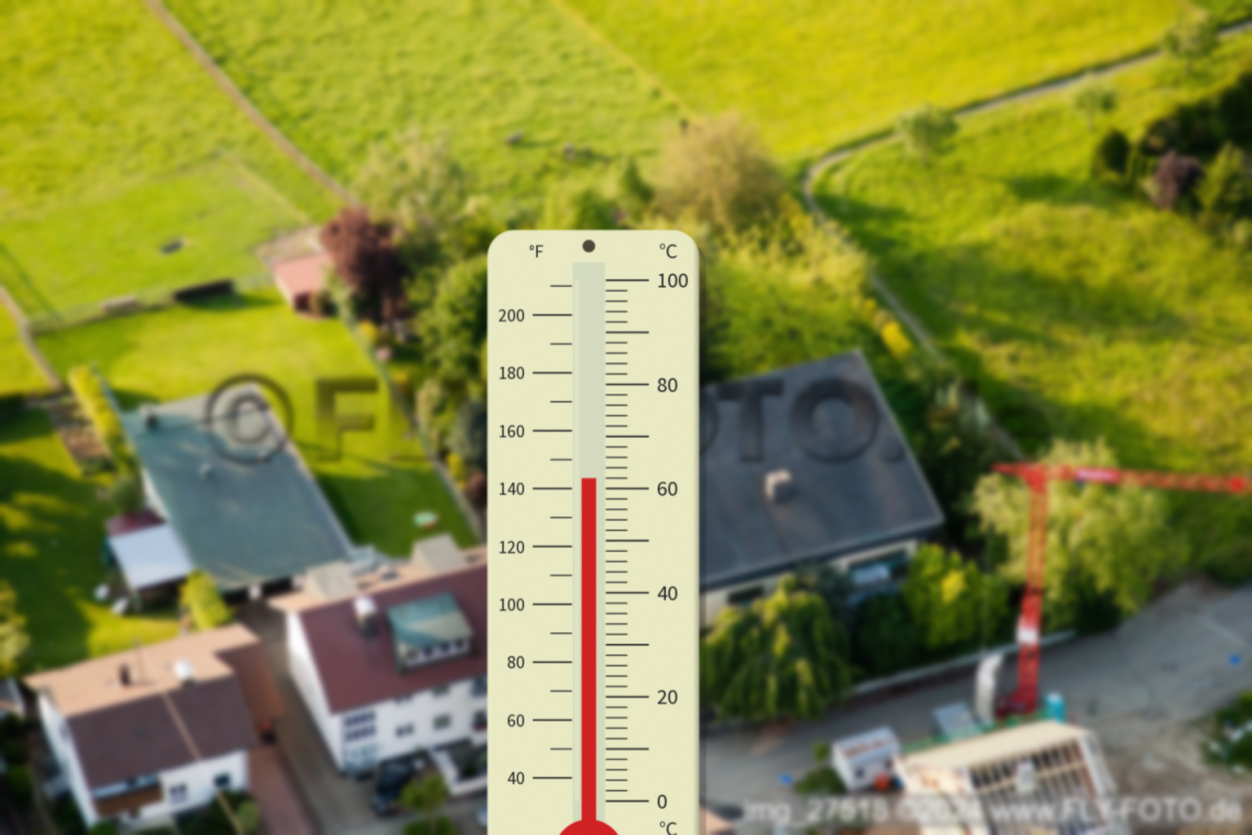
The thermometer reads 62 °C
